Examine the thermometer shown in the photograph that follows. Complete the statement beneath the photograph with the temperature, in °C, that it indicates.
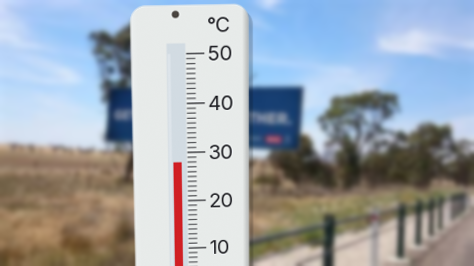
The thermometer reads 28 °C
